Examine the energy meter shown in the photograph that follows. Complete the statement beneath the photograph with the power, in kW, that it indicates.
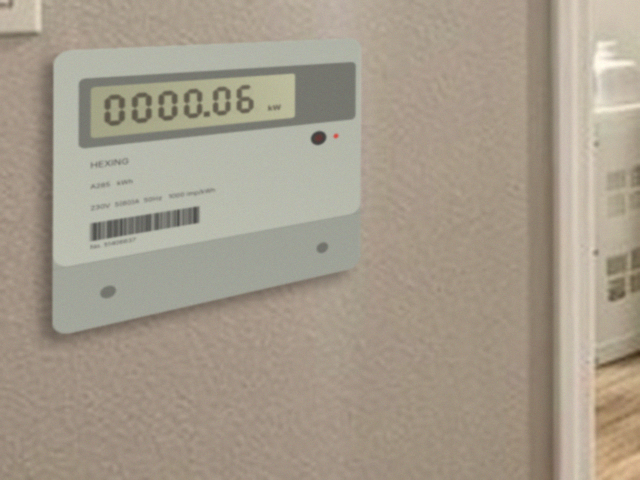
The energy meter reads 0.06 kW
